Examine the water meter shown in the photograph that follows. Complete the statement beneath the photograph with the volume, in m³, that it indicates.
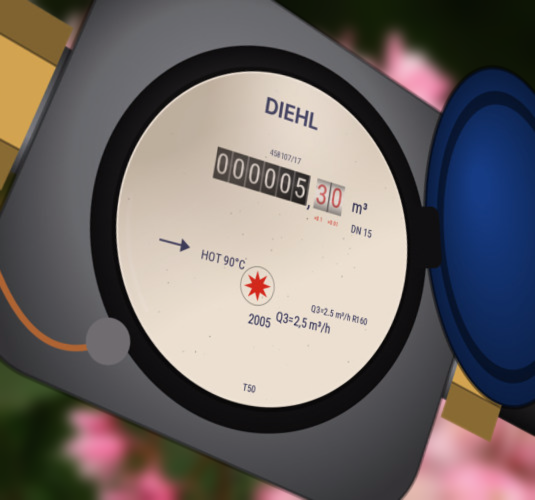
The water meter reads 5.30 m³
